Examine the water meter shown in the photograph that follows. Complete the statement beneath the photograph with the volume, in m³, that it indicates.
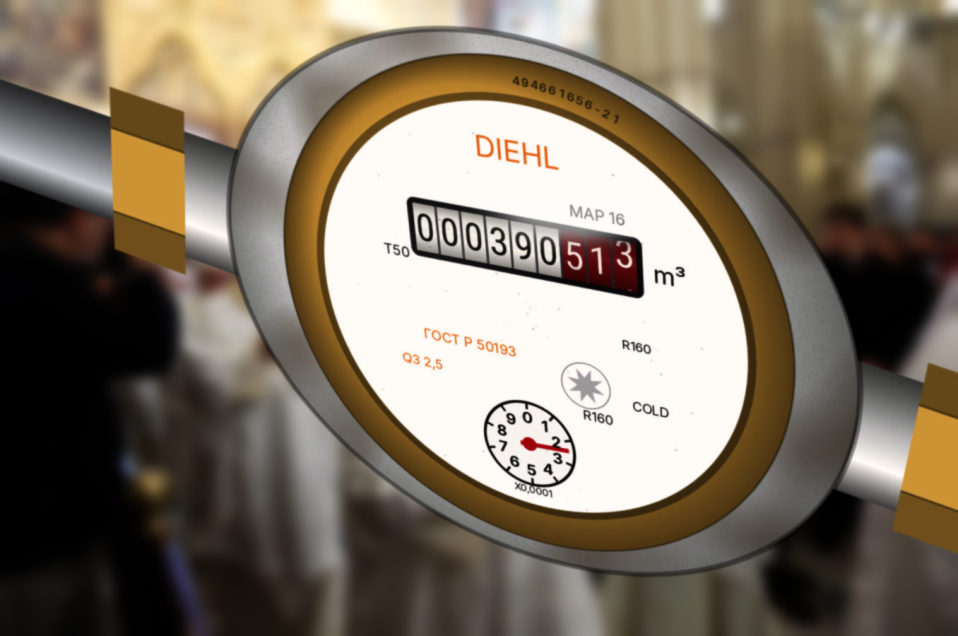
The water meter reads 390.5132 m³
